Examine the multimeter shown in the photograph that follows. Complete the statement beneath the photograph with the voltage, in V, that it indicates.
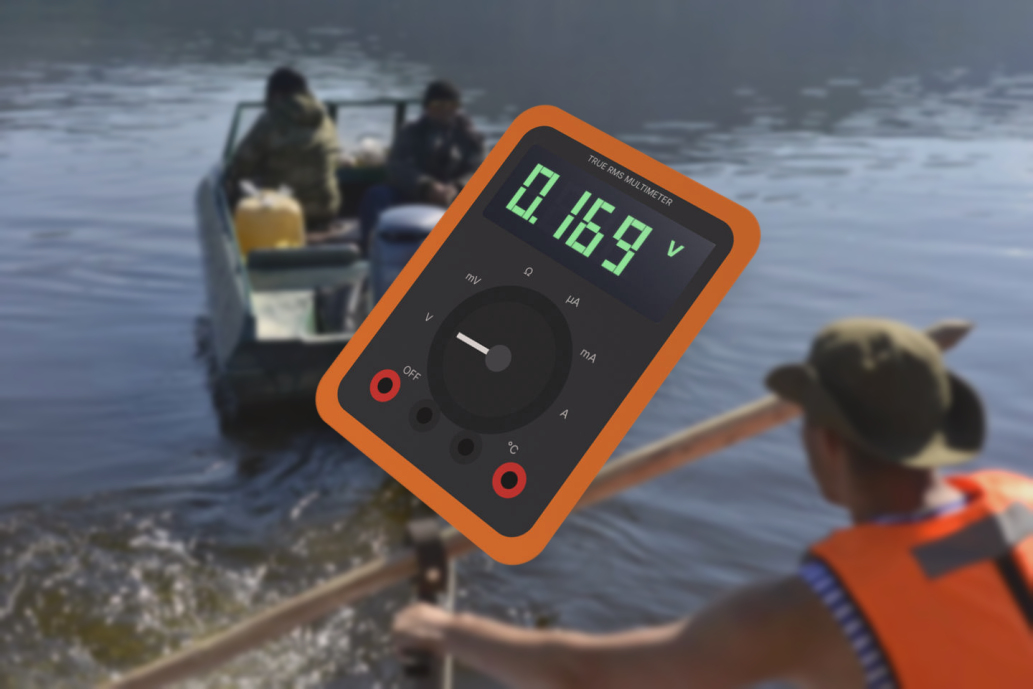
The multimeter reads 0.169 V
